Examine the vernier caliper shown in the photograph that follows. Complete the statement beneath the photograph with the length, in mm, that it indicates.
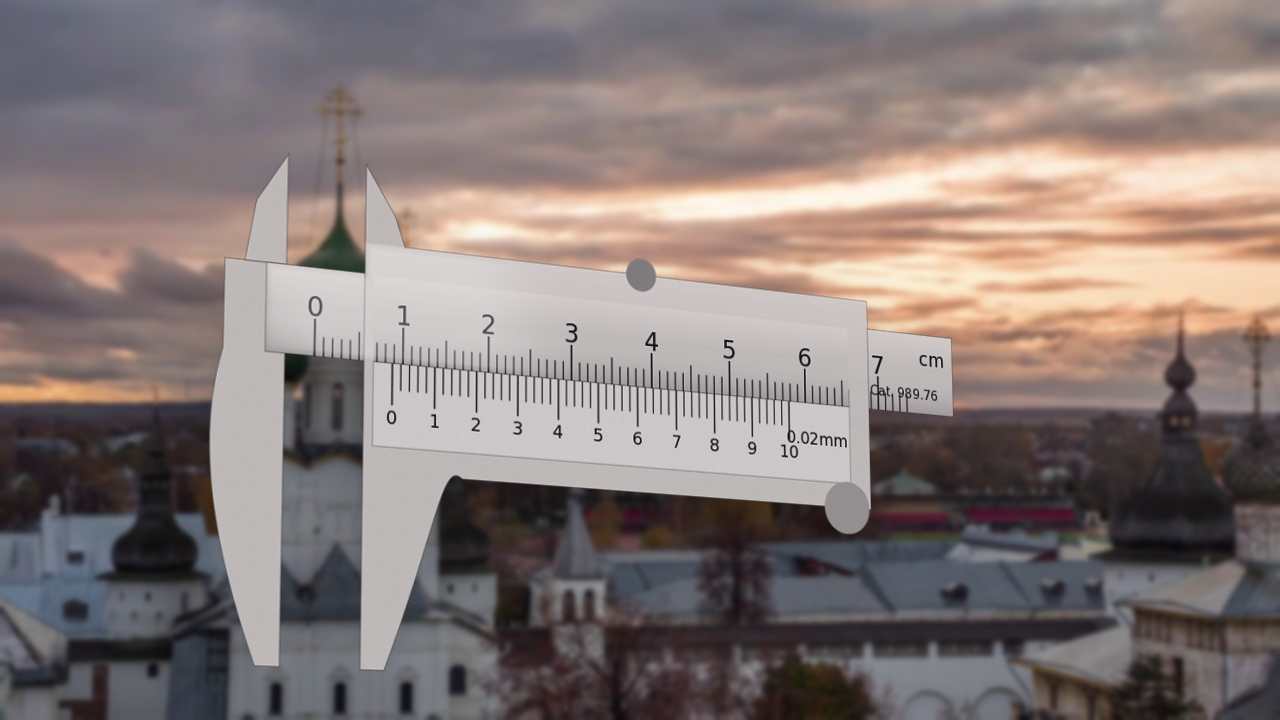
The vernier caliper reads 8.8 mm
